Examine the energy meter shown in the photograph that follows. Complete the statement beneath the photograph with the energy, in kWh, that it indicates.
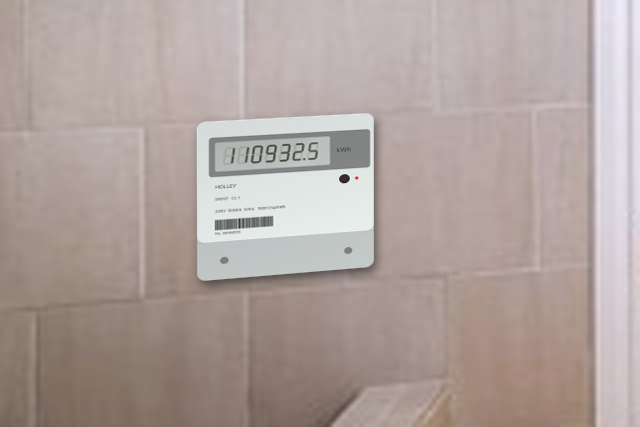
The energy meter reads 110932.5 kWh
